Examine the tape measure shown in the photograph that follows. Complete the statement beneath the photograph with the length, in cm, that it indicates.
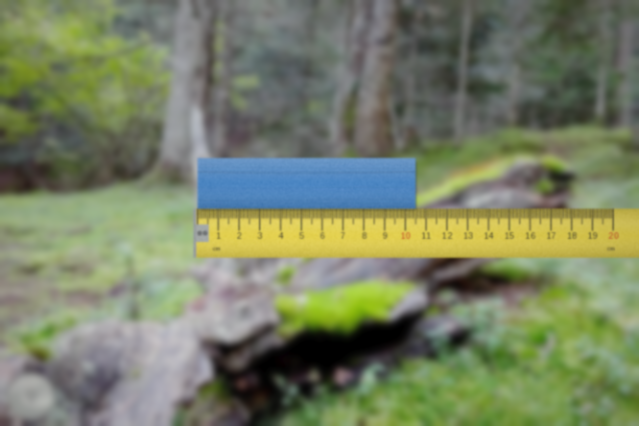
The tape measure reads 10.5 cm
